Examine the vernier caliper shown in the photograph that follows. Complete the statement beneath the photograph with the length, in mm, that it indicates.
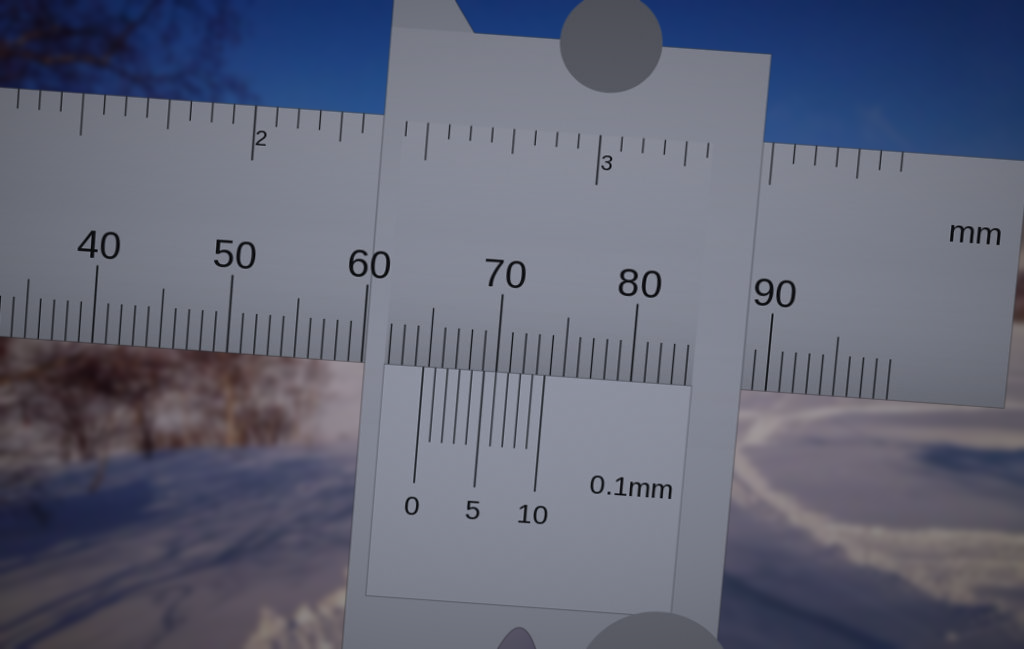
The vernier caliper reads 64.6 mm
